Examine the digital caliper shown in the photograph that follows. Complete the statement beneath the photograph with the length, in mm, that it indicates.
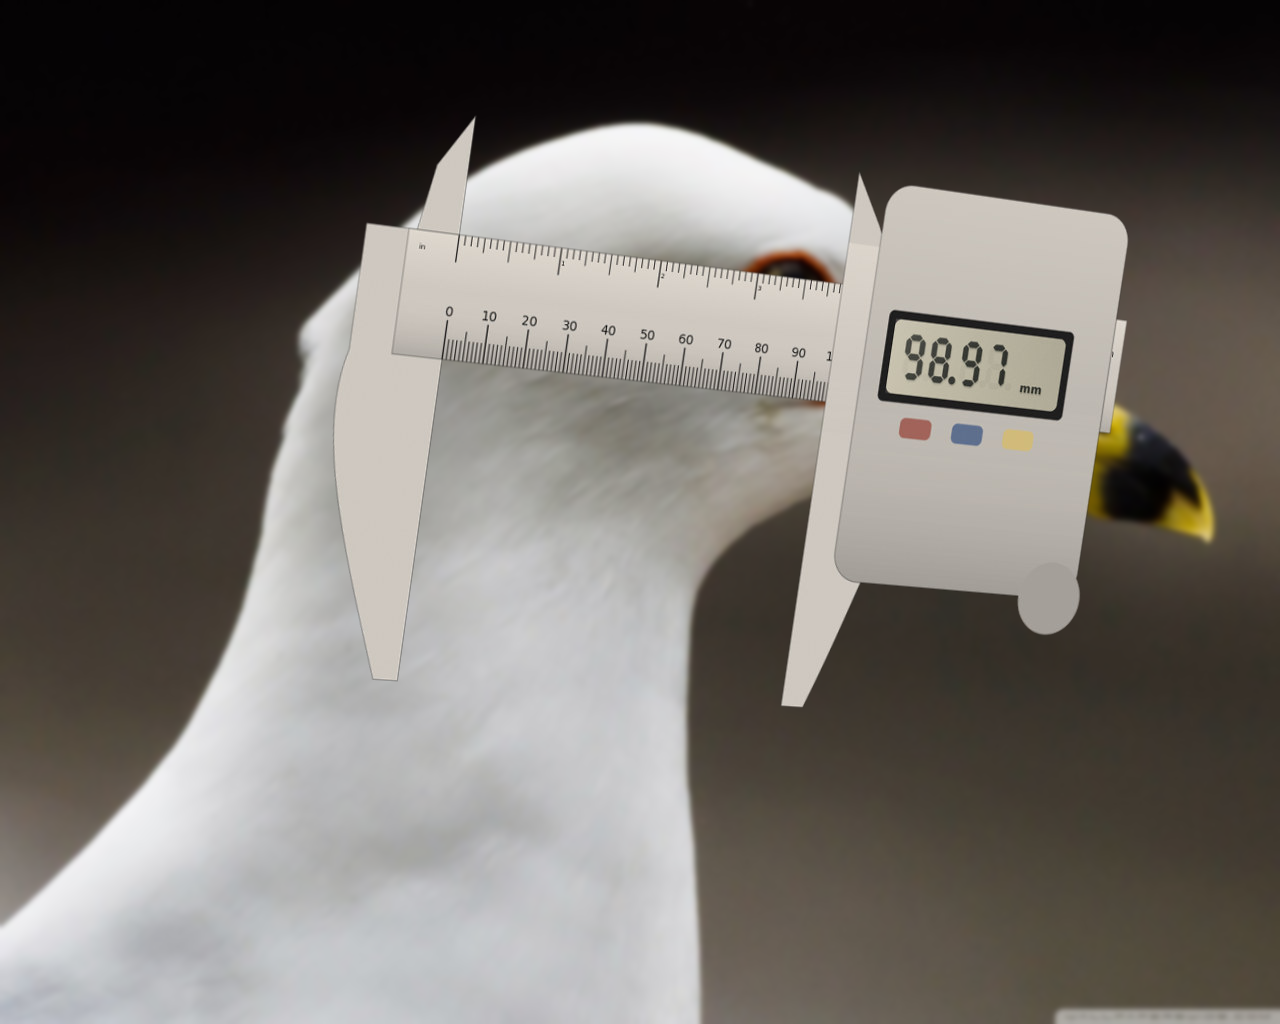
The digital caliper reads 98.97 mm
